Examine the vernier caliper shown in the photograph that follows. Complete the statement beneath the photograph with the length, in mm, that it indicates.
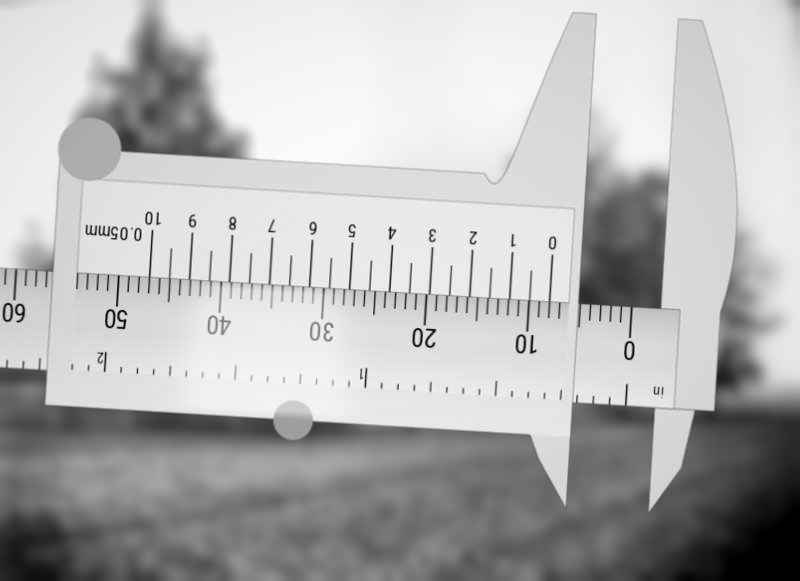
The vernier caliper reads 8.0 mm
